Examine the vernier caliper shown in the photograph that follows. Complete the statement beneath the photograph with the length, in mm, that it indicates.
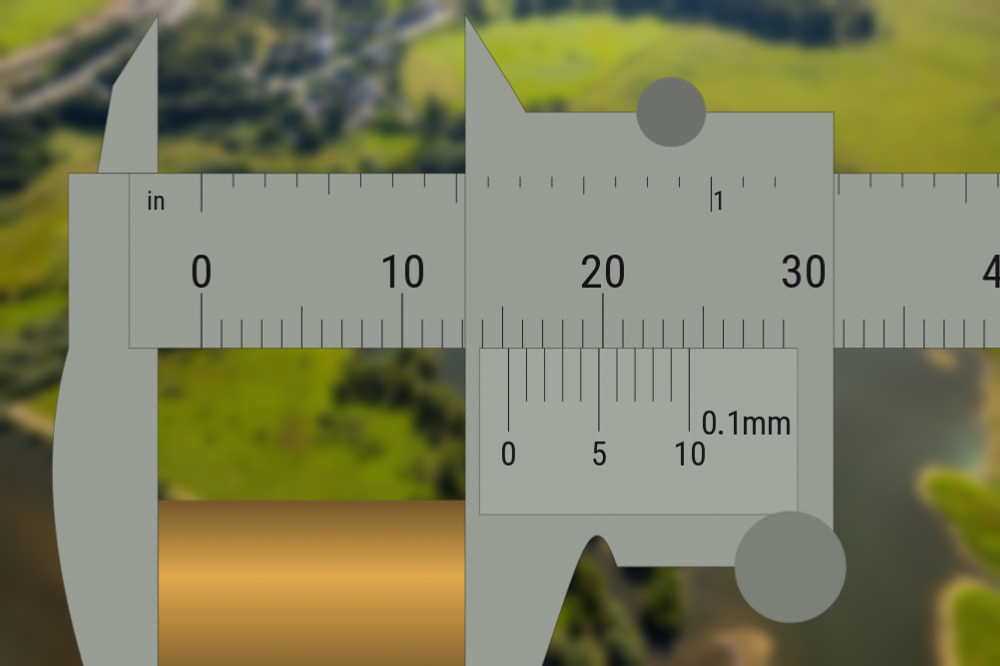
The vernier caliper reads 15.3 mm
